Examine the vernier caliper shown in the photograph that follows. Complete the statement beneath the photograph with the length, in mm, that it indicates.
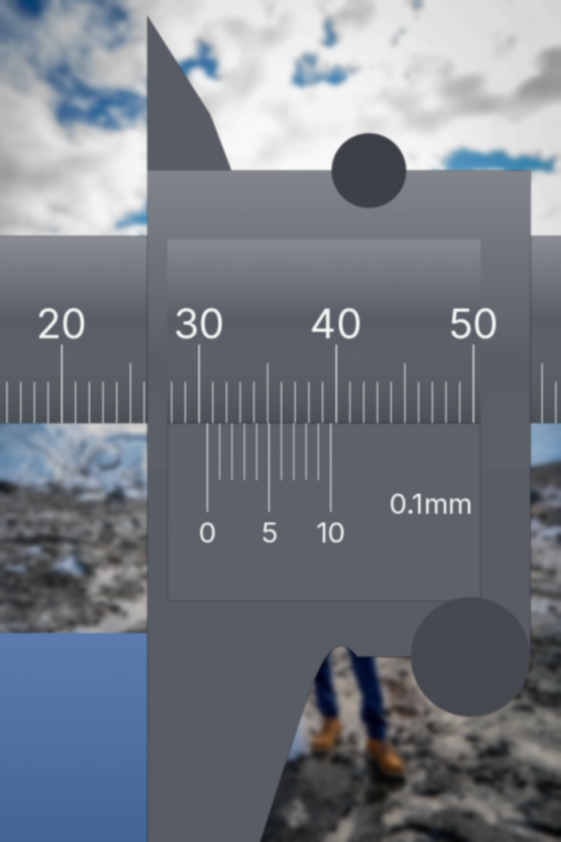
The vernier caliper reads 30.6 mm
